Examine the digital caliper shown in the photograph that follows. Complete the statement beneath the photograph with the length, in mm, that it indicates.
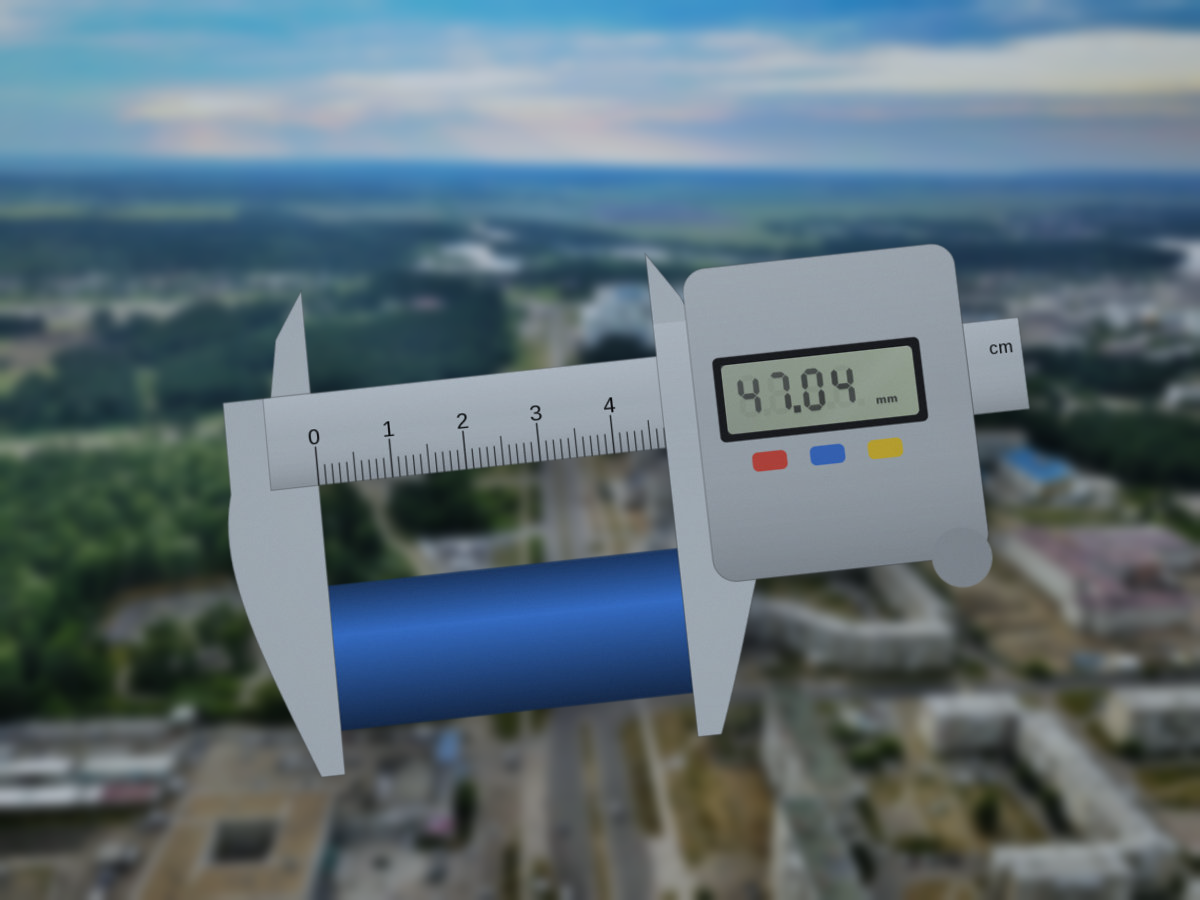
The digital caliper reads 47.04 mm
